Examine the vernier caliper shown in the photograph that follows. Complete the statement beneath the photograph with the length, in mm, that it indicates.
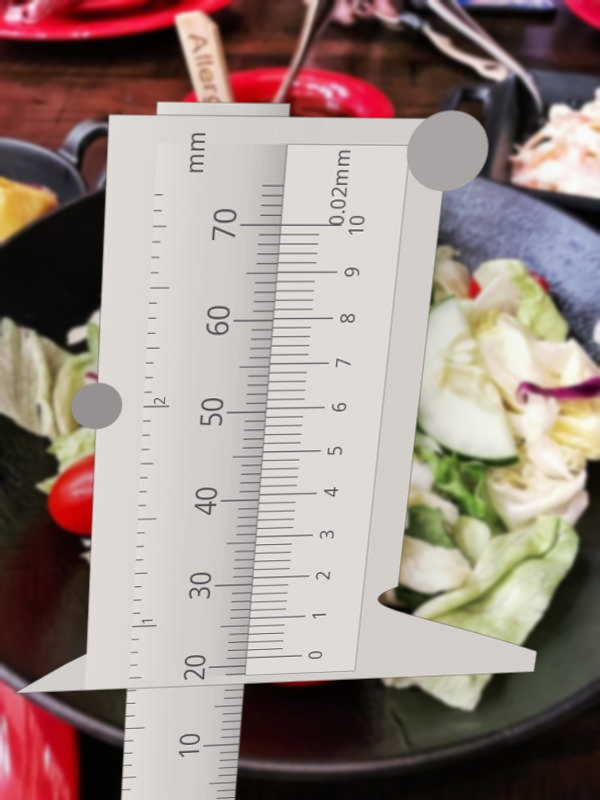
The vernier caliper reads 21.0 mm
